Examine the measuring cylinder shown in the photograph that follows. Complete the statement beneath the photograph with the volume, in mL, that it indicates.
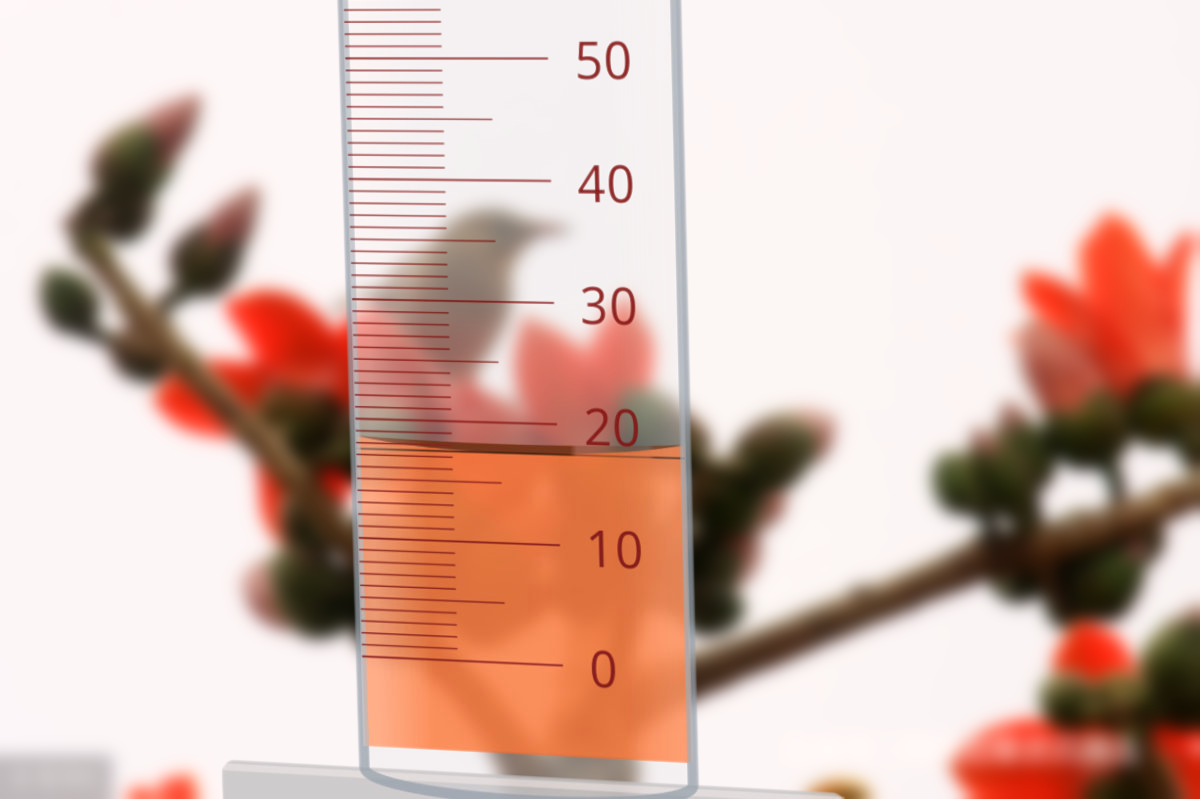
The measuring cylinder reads 17.5 mL
